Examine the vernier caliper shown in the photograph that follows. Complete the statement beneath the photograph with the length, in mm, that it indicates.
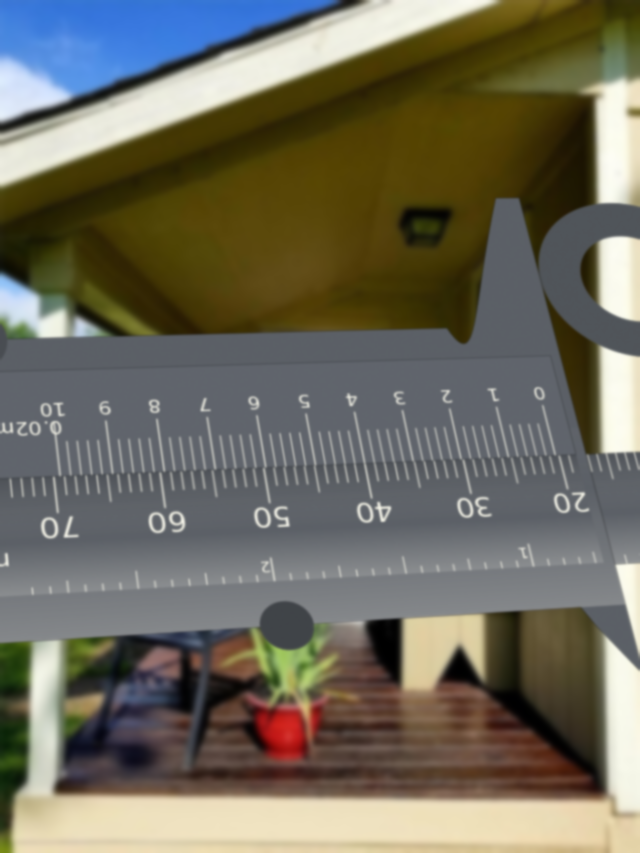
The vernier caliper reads 20.4 mm
